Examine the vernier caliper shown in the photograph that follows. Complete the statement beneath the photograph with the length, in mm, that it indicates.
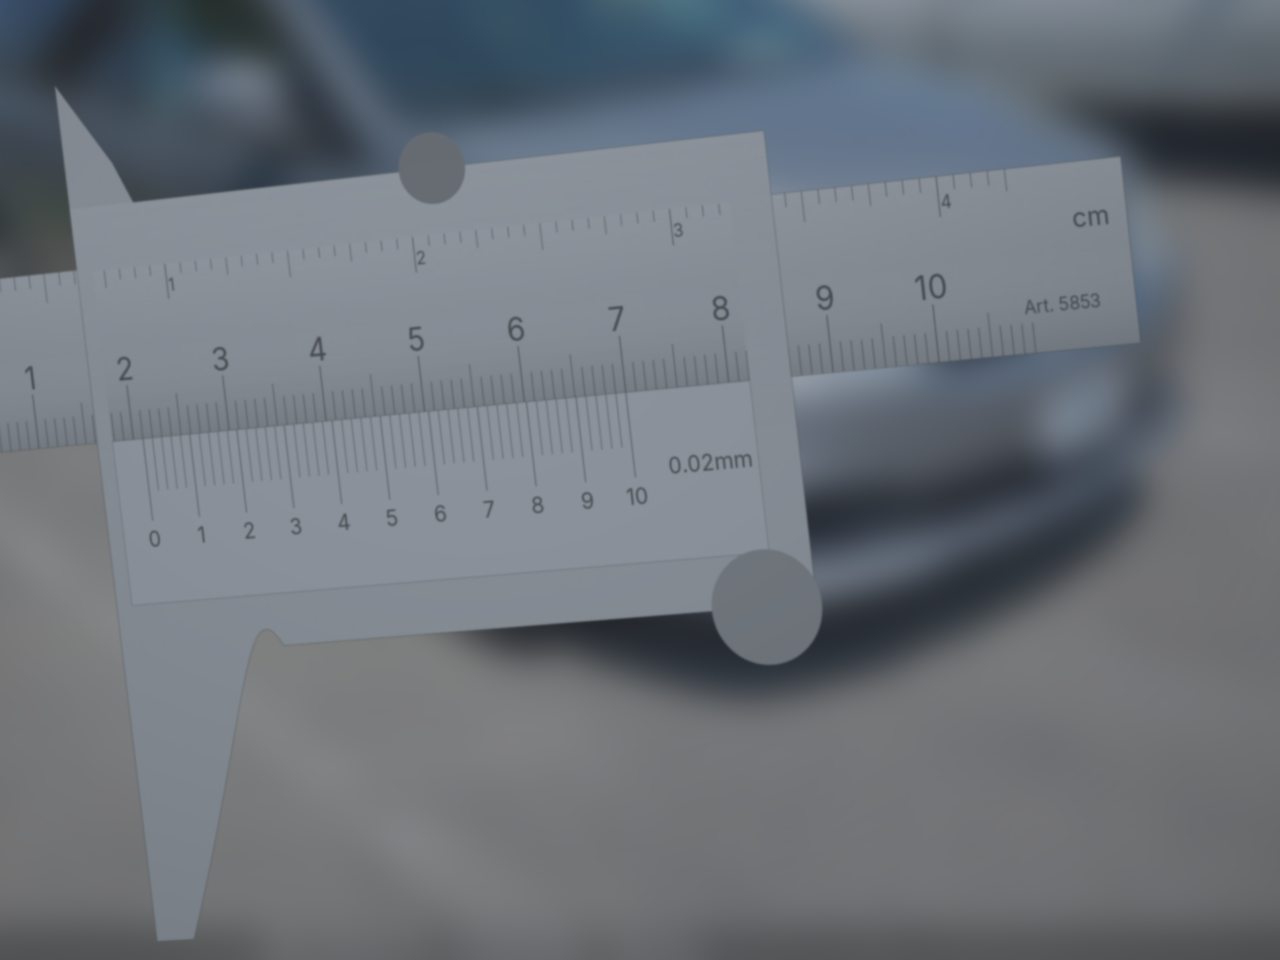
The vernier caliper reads 21.0 mm
